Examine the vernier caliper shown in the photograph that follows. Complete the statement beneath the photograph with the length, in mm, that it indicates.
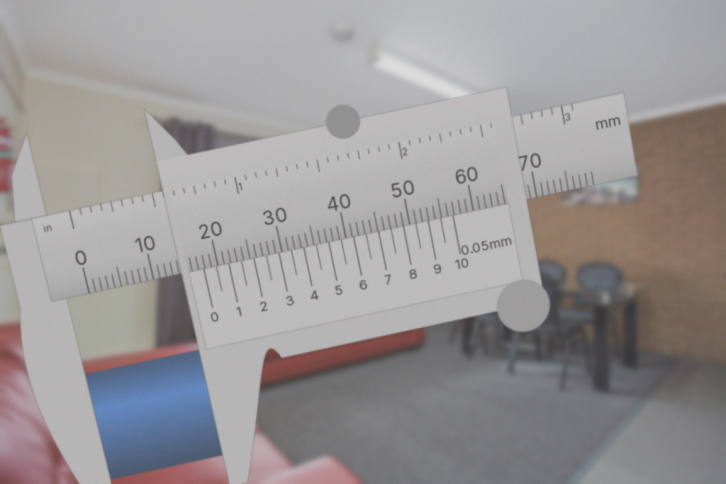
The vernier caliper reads 17.8 mm
